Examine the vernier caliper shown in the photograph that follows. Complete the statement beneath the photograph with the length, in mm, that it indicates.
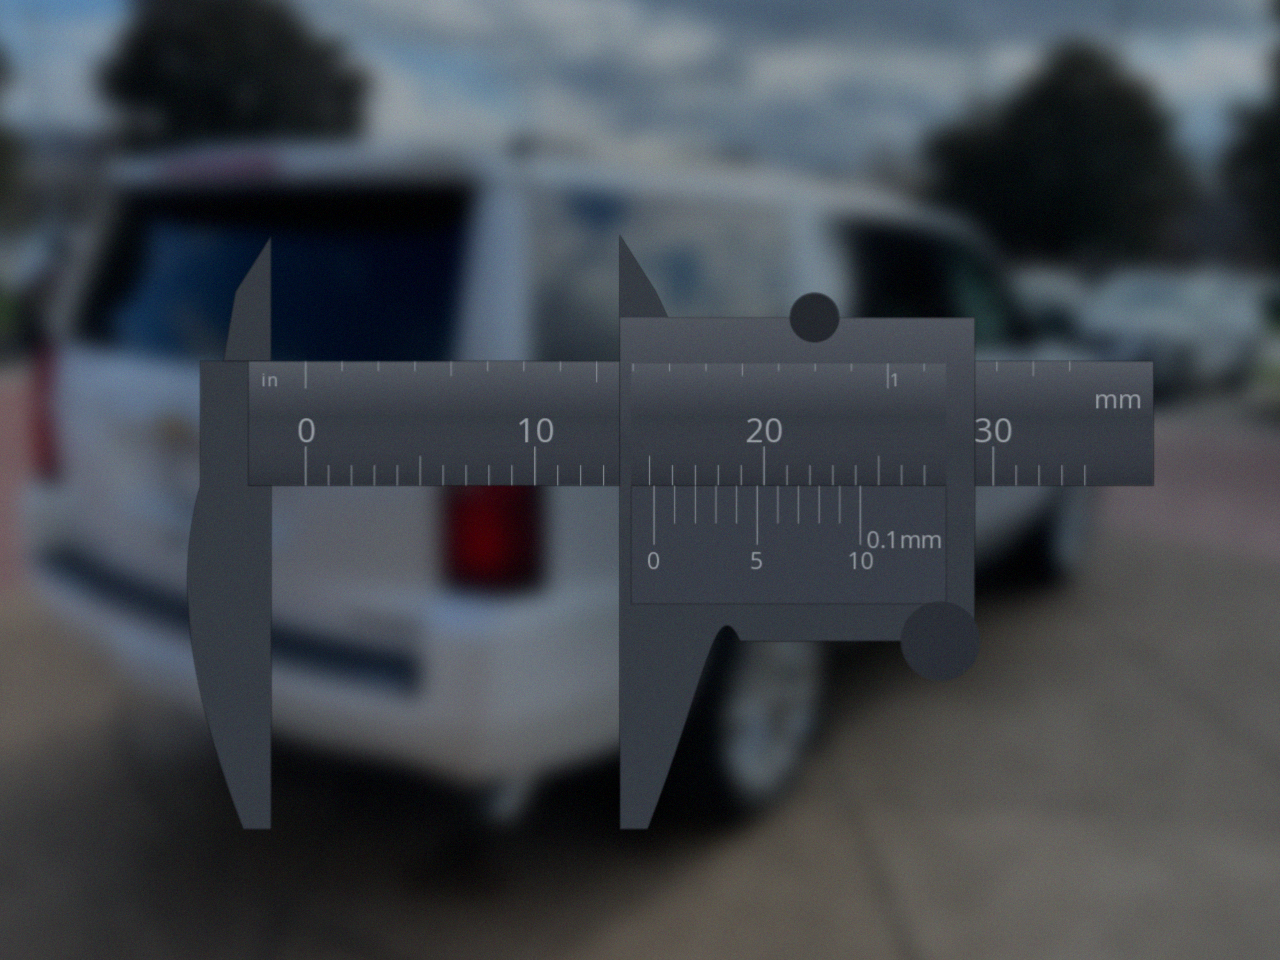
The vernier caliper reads 15.2 mm
